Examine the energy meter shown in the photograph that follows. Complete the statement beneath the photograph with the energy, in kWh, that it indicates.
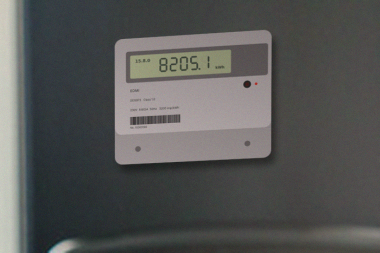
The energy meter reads 8205.1 kWh
